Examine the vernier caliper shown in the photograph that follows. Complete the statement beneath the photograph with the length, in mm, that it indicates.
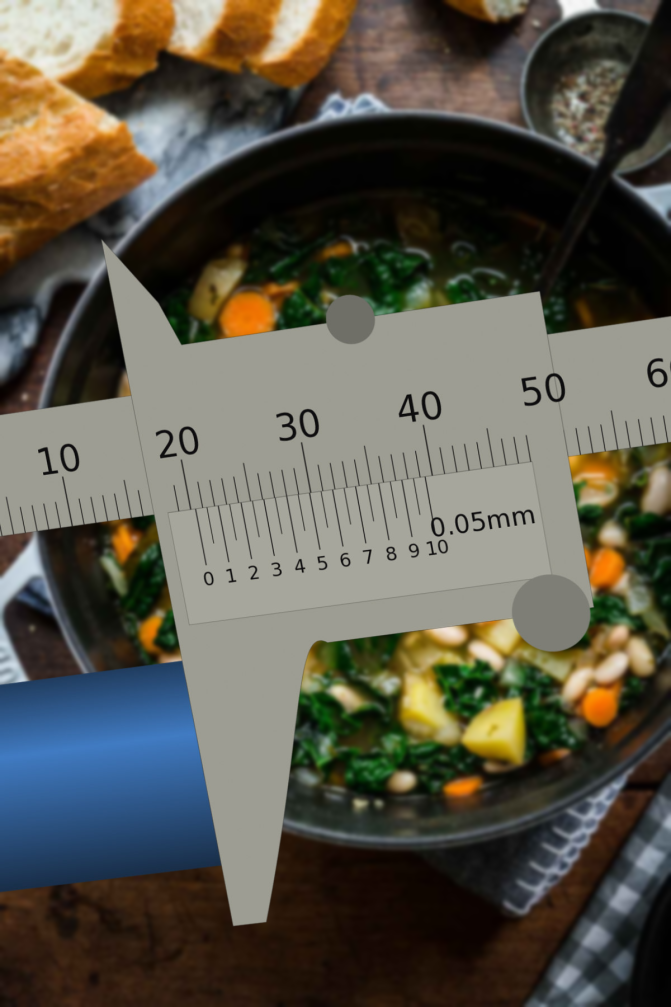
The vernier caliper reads 20.4 mm
